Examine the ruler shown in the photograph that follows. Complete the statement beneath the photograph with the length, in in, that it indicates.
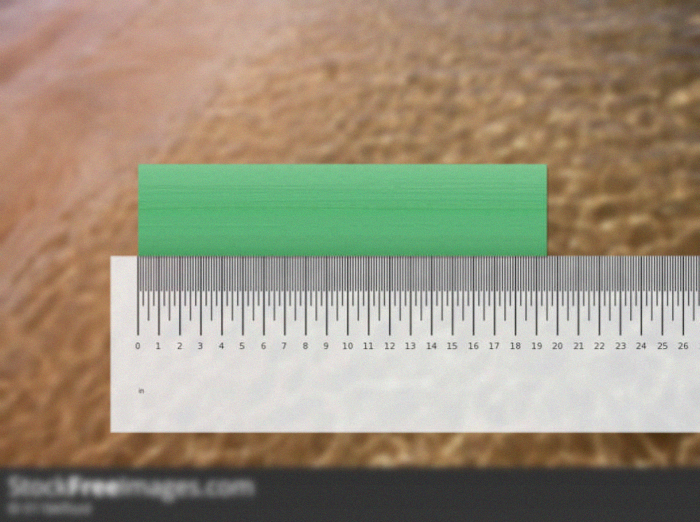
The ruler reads 19.5 in
